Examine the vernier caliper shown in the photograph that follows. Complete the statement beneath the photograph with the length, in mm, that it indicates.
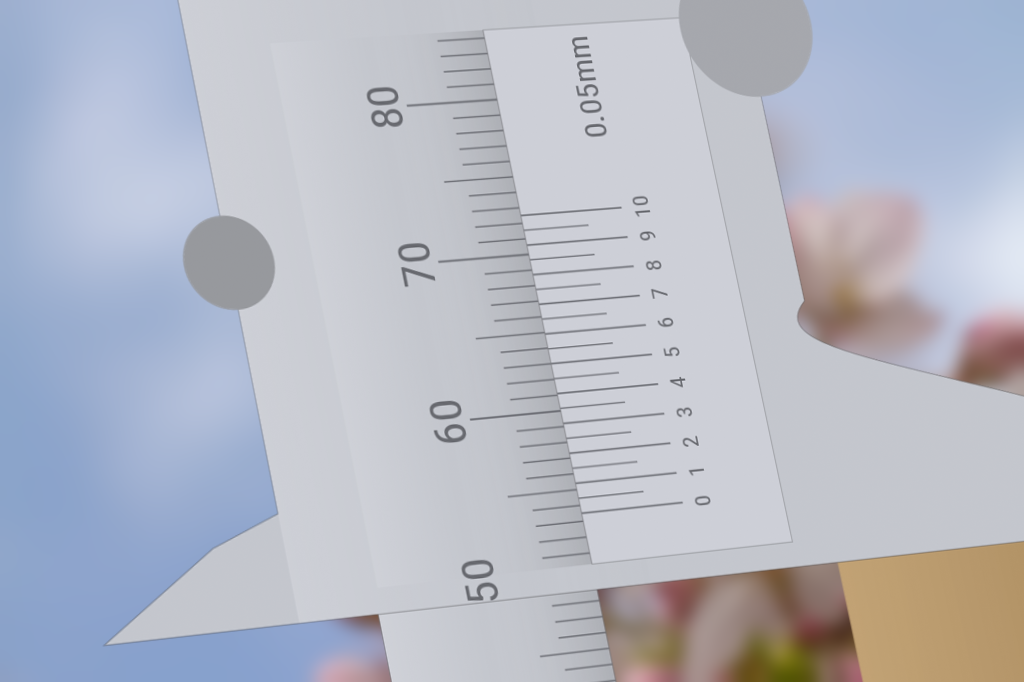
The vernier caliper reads 53.5 mm
